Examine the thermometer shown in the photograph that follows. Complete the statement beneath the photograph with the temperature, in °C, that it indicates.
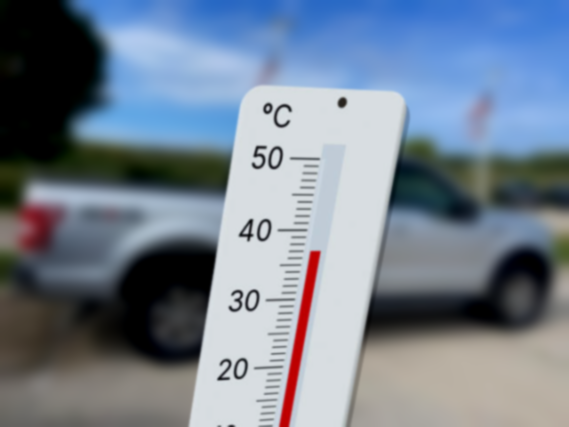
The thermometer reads 37 °C
